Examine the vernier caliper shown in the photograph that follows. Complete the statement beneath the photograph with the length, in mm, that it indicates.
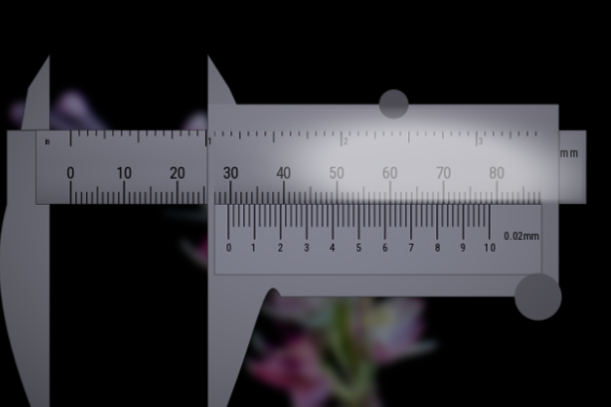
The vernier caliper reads 29.6 mm
